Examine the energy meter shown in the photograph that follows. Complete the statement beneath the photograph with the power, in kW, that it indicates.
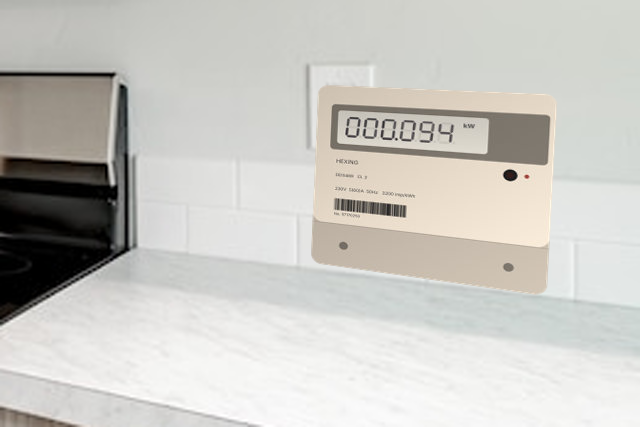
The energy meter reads 0.094 kW
